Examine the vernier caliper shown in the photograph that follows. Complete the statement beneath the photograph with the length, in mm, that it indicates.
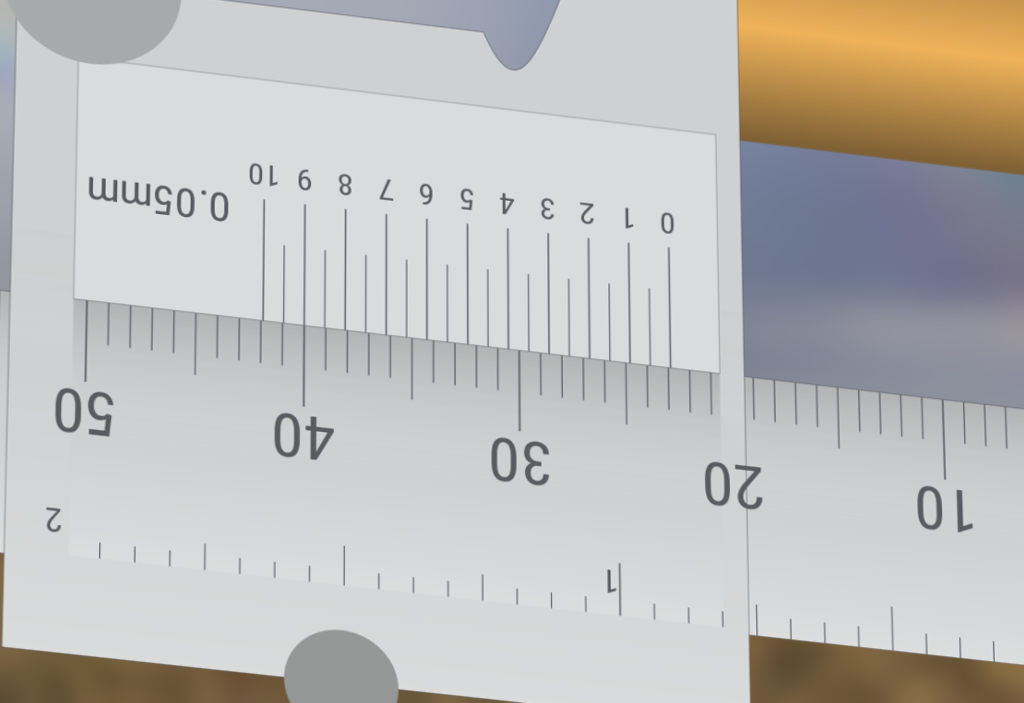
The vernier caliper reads 22.9 mm
